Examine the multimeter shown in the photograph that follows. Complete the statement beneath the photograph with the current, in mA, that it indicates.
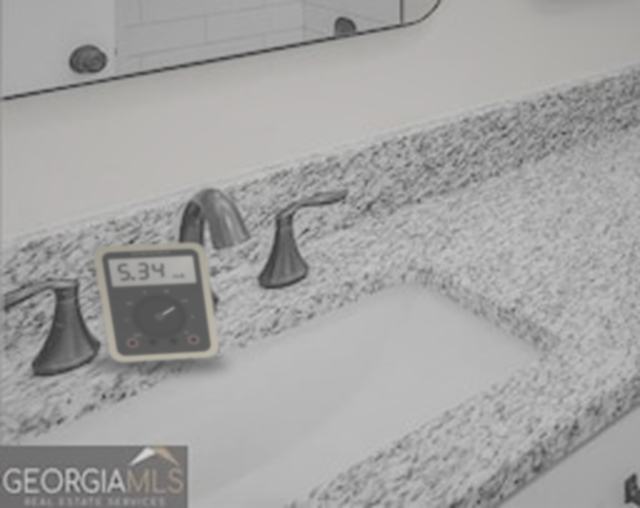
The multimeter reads 5.34 mA
